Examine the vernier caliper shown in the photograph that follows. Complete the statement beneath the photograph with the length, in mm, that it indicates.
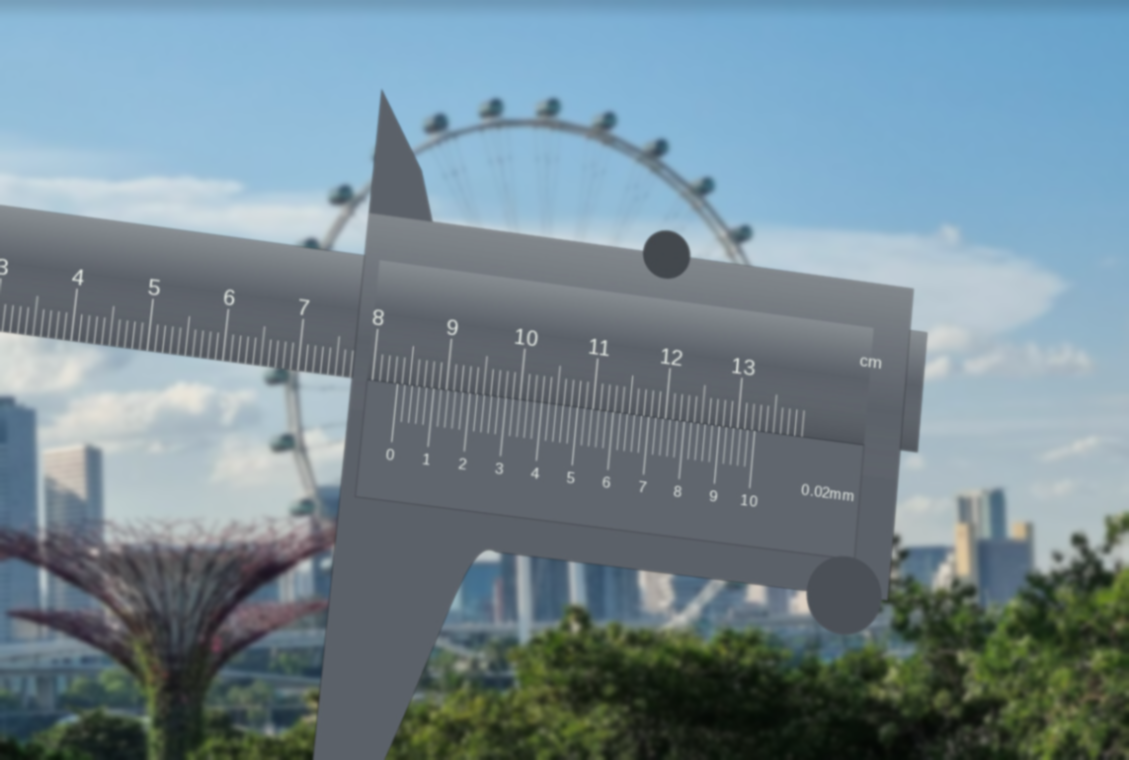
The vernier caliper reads 83.4 mm
